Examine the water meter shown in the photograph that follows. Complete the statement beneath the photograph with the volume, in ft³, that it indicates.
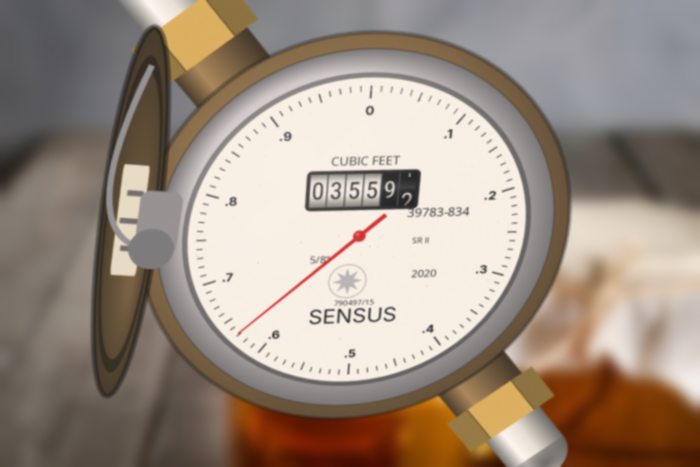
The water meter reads 35591.63 ft³
